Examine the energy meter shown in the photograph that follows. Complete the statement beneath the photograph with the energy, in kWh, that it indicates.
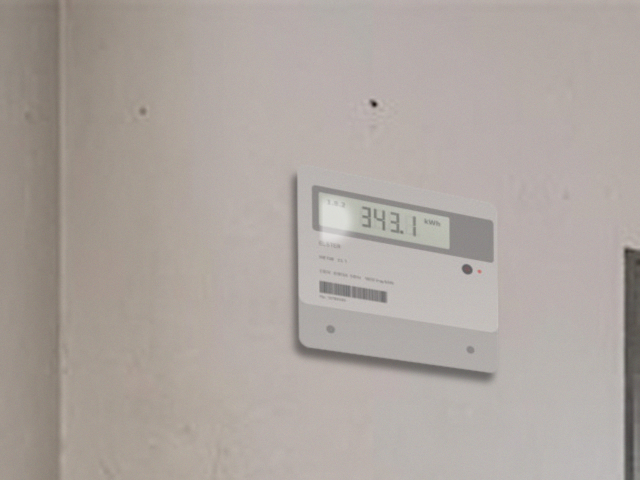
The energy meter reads 343.1 kWh
